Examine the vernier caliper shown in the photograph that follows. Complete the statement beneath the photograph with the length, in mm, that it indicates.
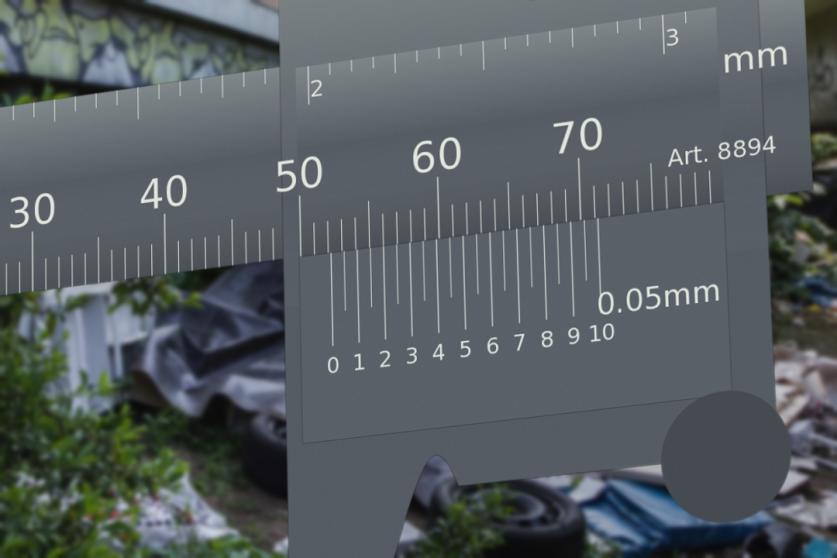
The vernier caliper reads 52.2 mm
